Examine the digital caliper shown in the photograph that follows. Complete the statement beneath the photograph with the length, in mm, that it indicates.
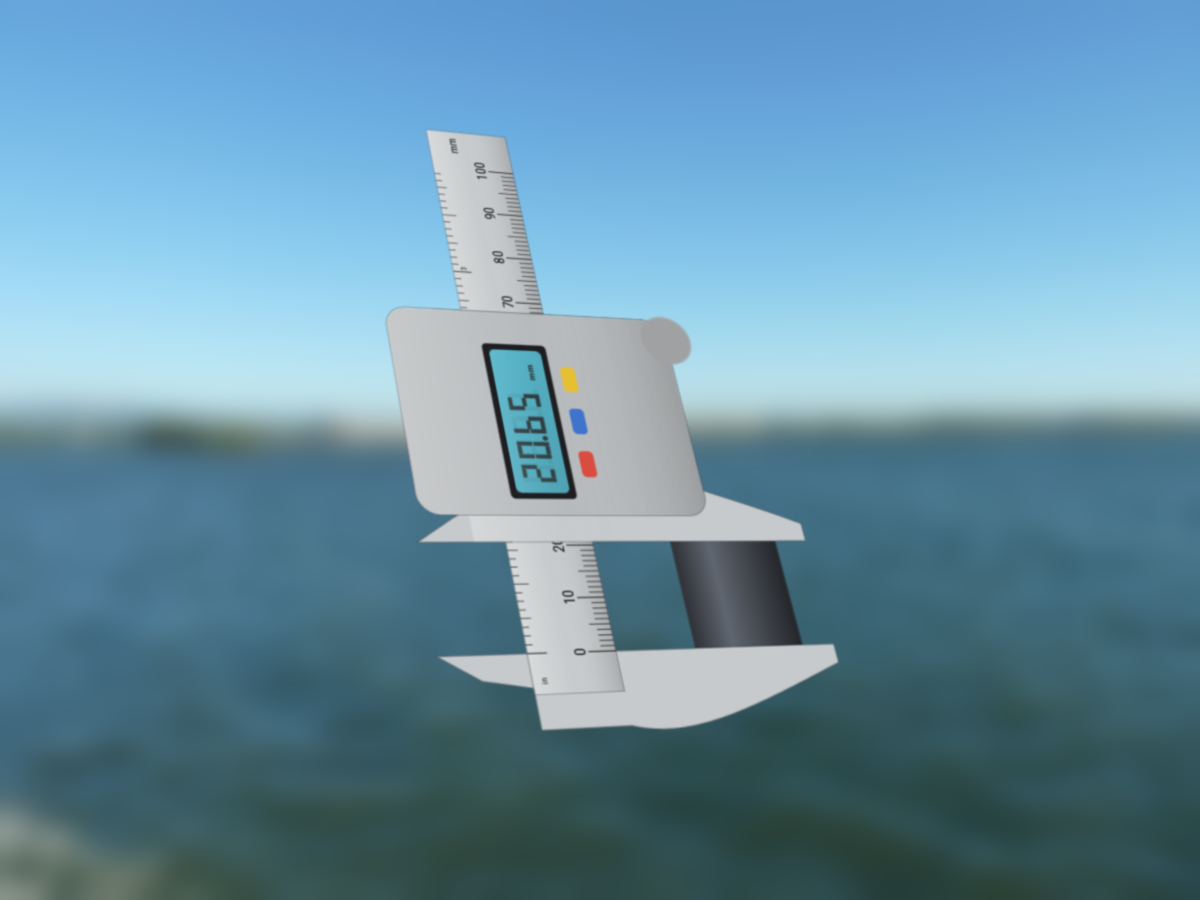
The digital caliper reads 20.65 mm
